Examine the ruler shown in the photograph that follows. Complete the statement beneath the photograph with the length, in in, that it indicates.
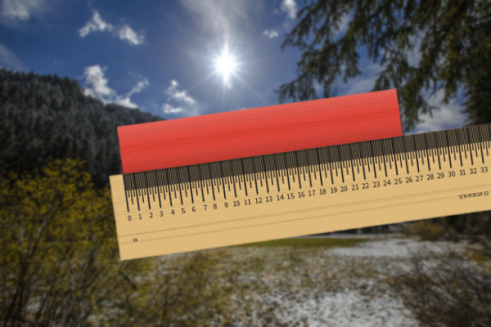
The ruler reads 26 in
